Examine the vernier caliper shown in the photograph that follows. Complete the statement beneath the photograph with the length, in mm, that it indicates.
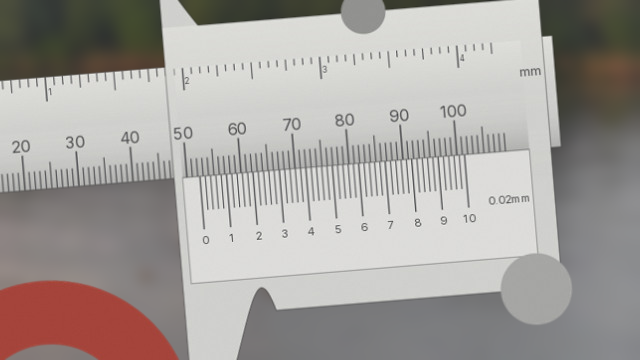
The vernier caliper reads 52.4 mm
